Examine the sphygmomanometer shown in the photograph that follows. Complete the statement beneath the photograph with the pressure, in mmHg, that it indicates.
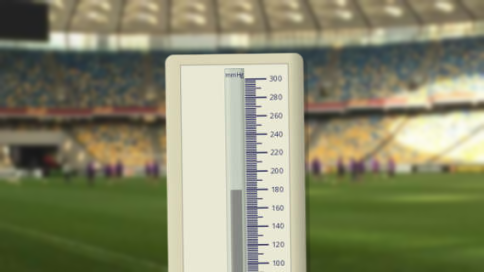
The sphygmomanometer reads 180 mmHg
